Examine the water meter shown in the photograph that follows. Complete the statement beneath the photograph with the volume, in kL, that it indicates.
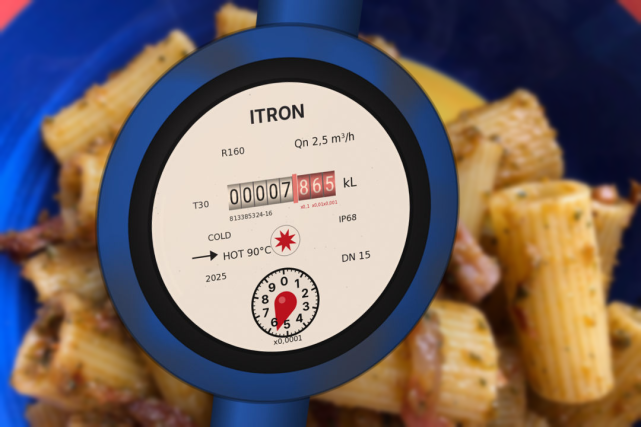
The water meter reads 7.8655 kL
